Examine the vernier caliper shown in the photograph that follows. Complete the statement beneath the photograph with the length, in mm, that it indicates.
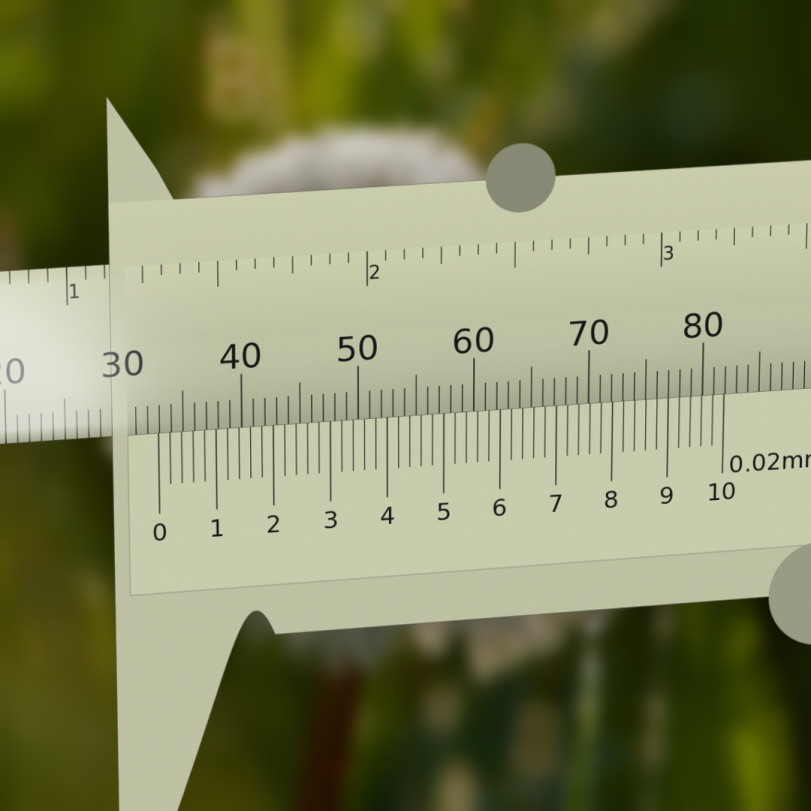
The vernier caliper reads 32.9 mm
